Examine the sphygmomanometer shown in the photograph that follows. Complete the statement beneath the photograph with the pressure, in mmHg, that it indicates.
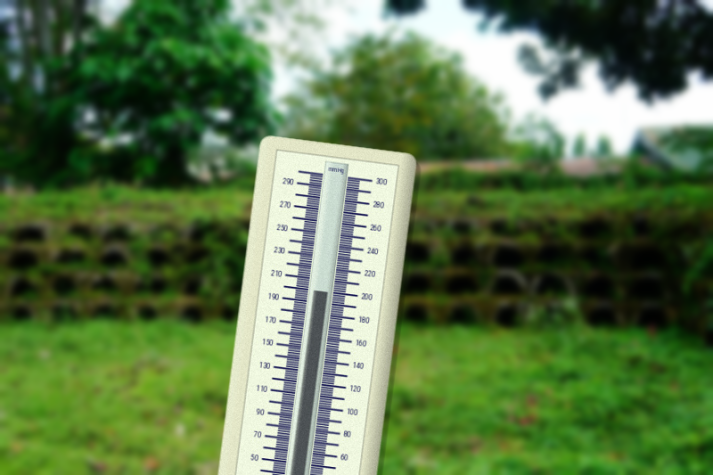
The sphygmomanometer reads 200 mmHg
